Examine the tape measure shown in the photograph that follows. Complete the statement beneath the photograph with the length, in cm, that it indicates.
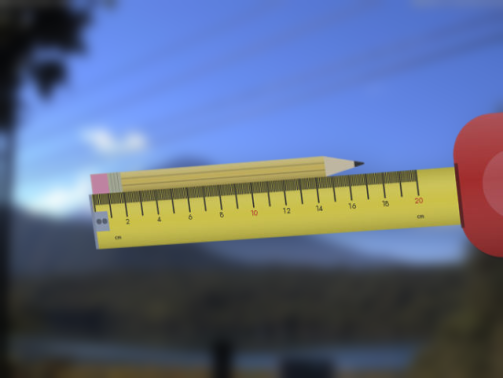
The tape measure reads 17 cm
